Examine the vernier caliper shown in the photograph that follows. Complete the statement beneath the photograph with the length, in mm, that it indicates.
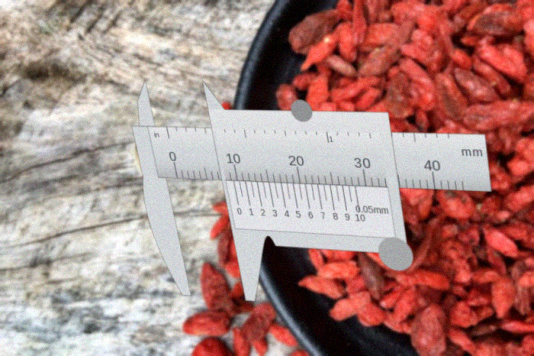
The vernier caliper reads 9.4 mm
